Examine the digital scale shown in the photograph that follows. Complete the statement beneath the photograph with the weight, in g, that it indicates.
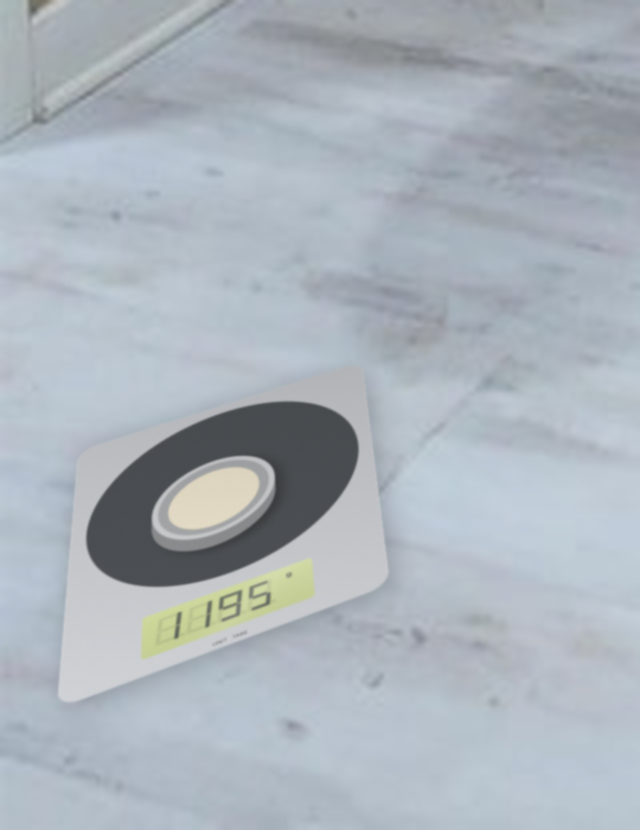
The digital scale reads 1195 g
